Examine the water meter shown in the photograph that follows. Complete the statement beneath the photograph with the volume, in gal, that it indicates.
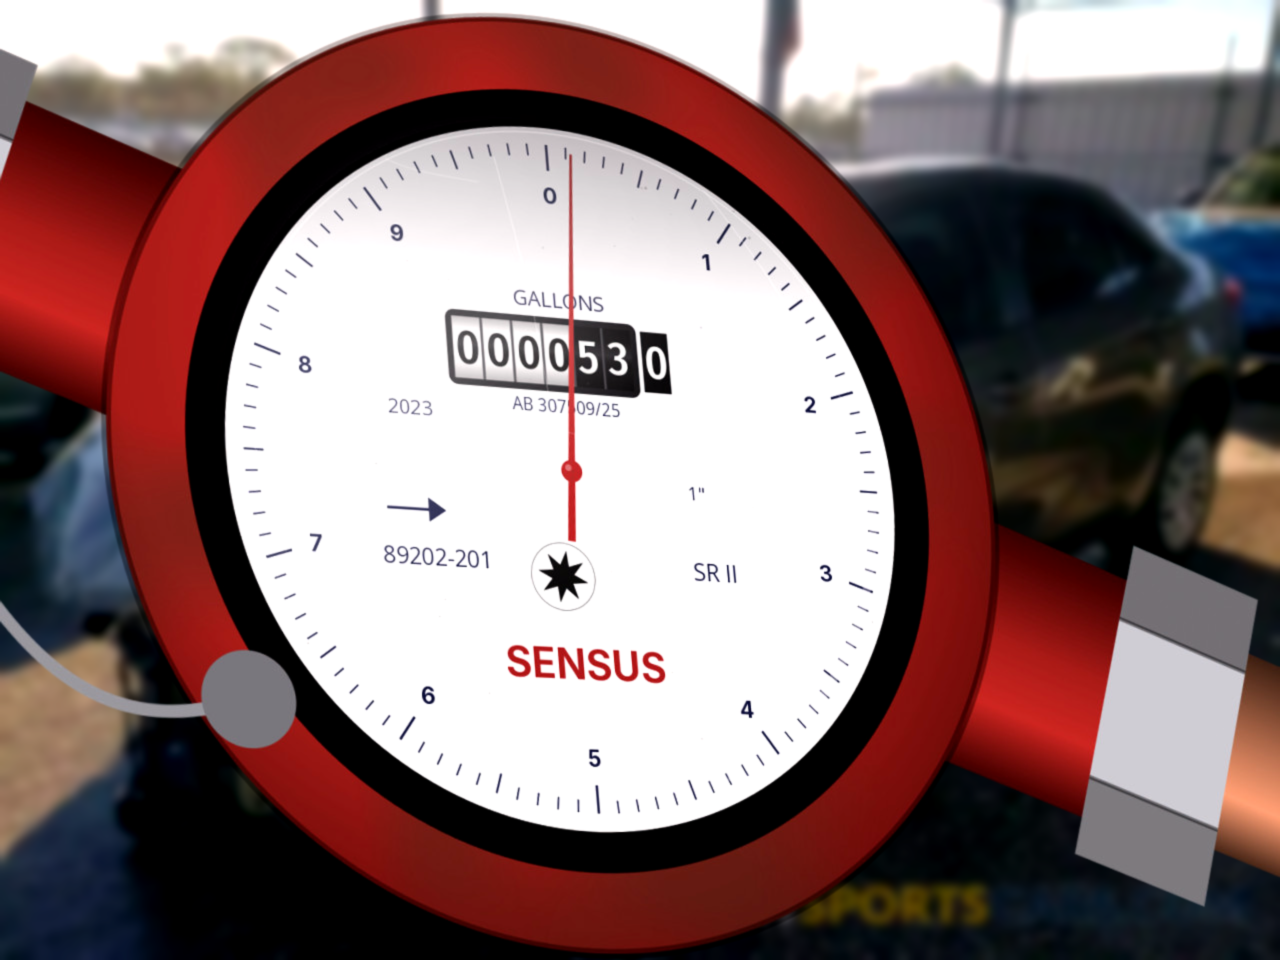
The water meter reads 530.1 gal
